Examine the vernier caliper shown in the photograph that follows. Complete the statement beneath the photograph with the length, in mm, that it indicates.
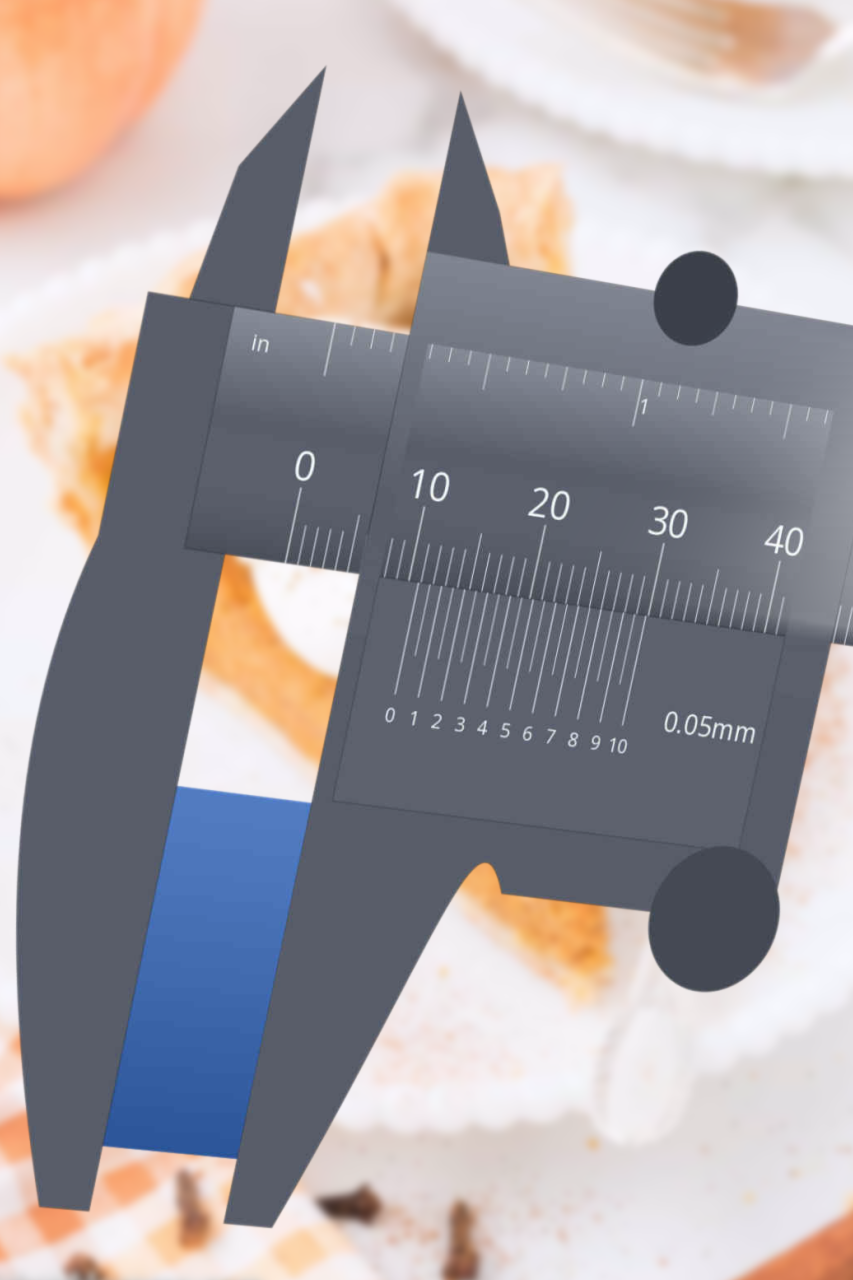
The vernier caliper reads 10.8 mm
